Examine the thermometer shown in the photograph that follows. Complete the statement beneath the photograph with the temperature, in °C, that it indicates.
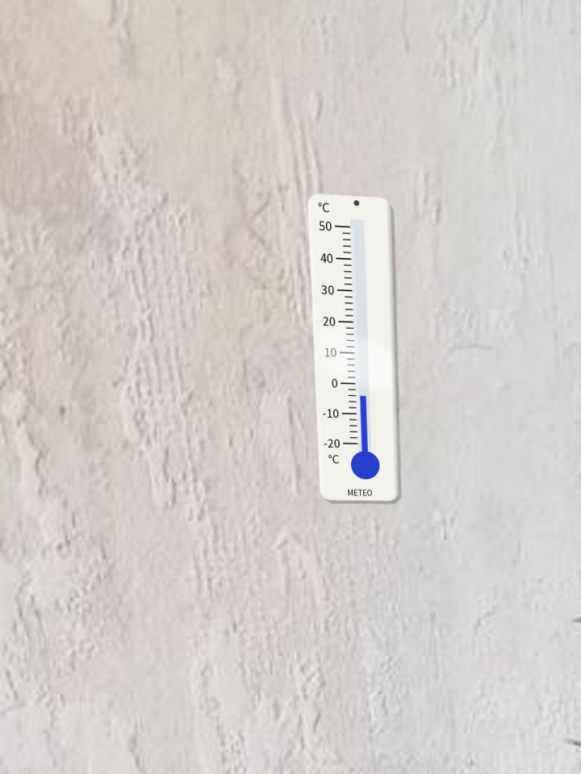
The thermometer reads -4 °C
